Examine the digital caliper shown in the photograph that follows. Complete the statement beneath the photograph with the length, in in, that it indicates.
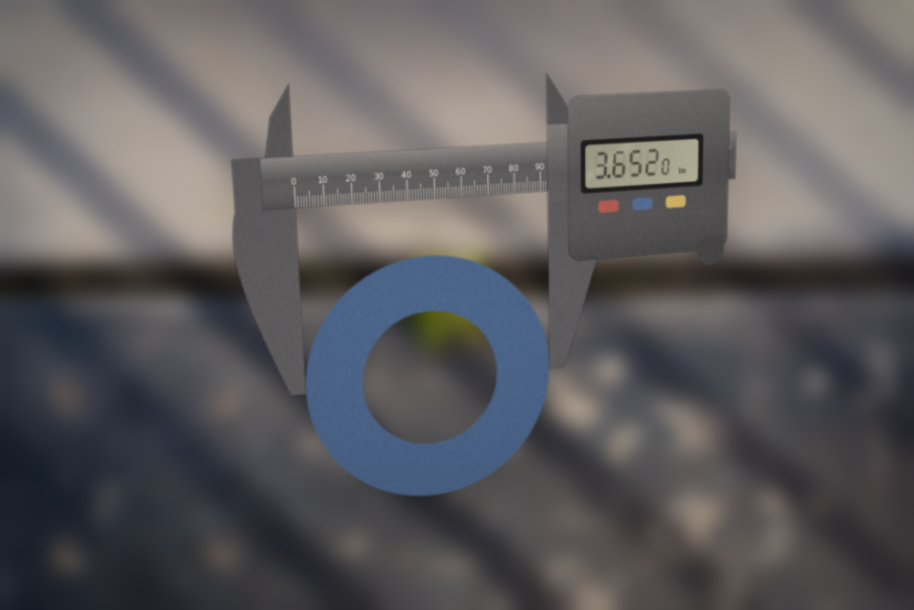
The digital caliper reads 3.6520 in
